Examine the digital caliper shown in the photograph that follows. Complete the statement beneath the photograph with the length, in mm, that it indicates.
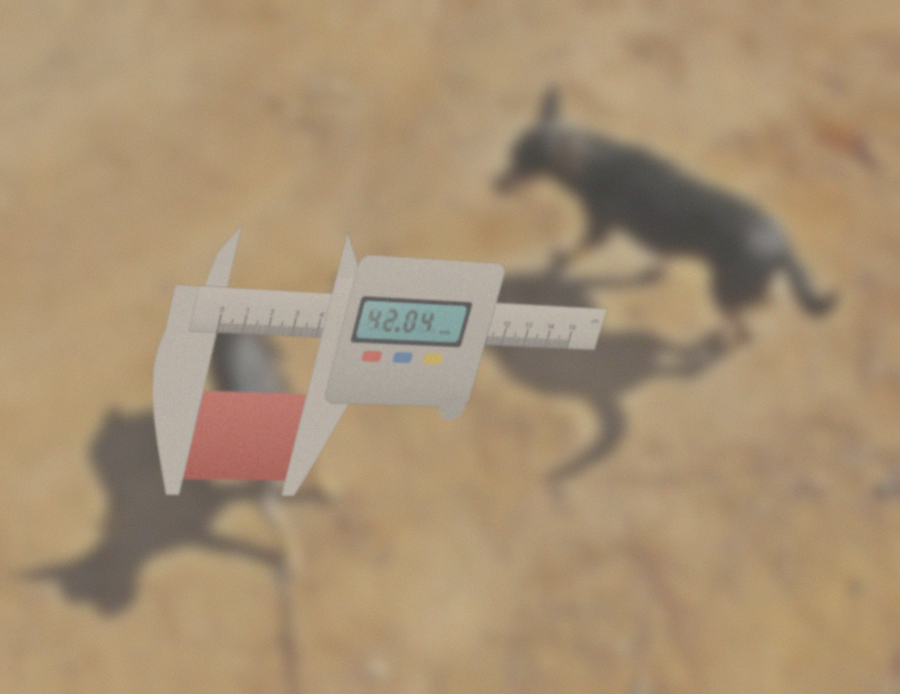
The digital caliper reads 42.04 mm
